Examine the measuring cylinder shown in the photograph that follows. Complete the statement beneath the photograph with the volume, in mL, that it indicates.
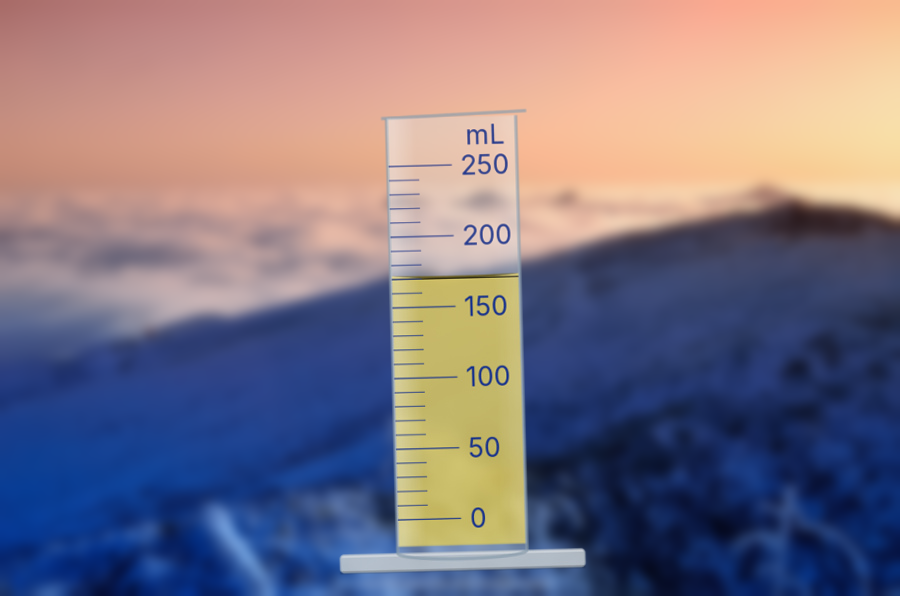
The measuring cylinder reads 170 mL
